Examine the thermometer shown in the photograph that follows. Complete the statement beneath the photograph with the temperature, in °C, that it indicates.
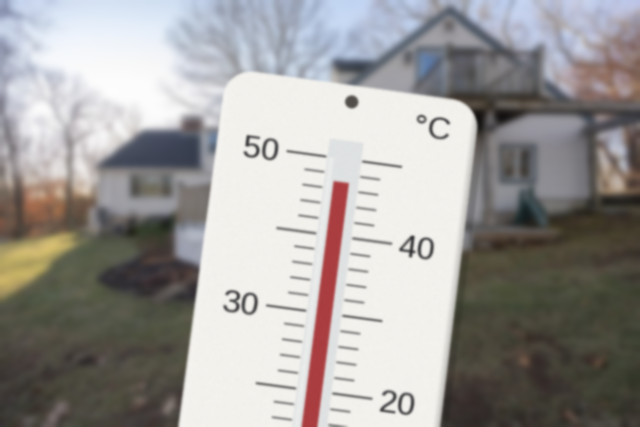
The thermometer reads 47 °C
